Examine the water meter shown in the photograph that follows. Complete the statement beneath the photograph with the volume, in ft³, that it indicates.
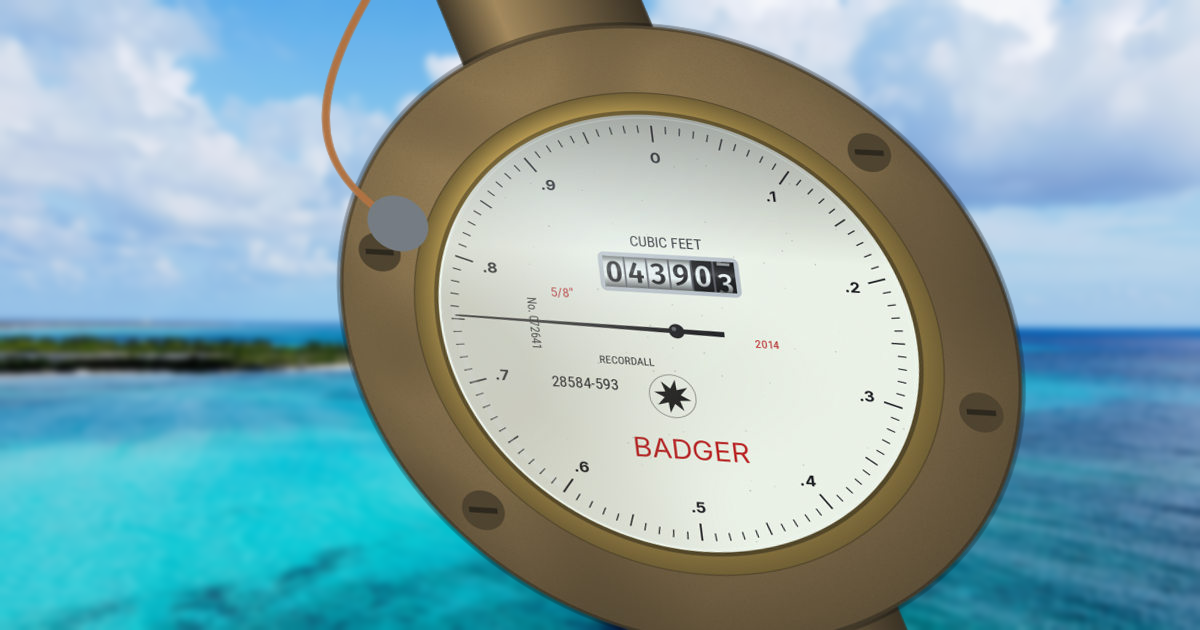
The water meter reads 43902.75 ft³
